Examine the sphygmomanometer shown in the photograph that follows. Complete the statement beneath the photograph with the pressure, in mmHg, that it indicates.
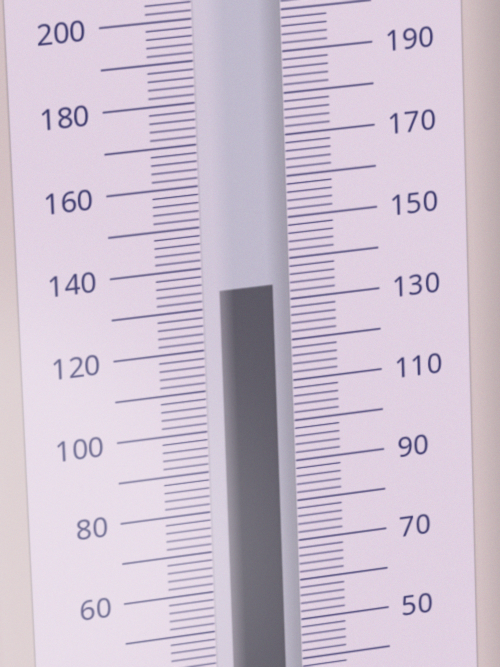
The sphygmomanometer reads 134 mmHg
